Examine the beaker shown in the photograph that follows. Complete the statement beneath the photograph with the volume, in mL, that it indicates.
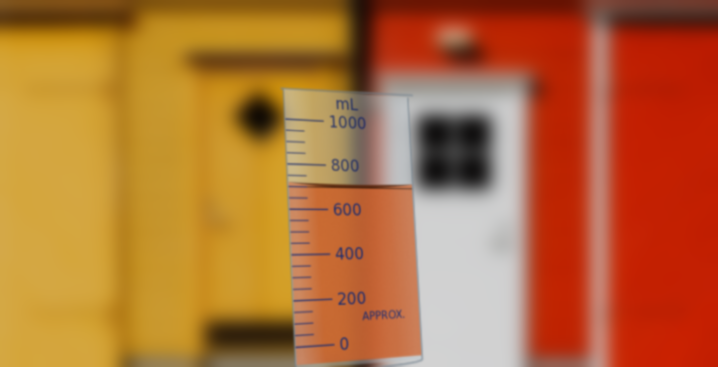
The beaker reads 700 mL
